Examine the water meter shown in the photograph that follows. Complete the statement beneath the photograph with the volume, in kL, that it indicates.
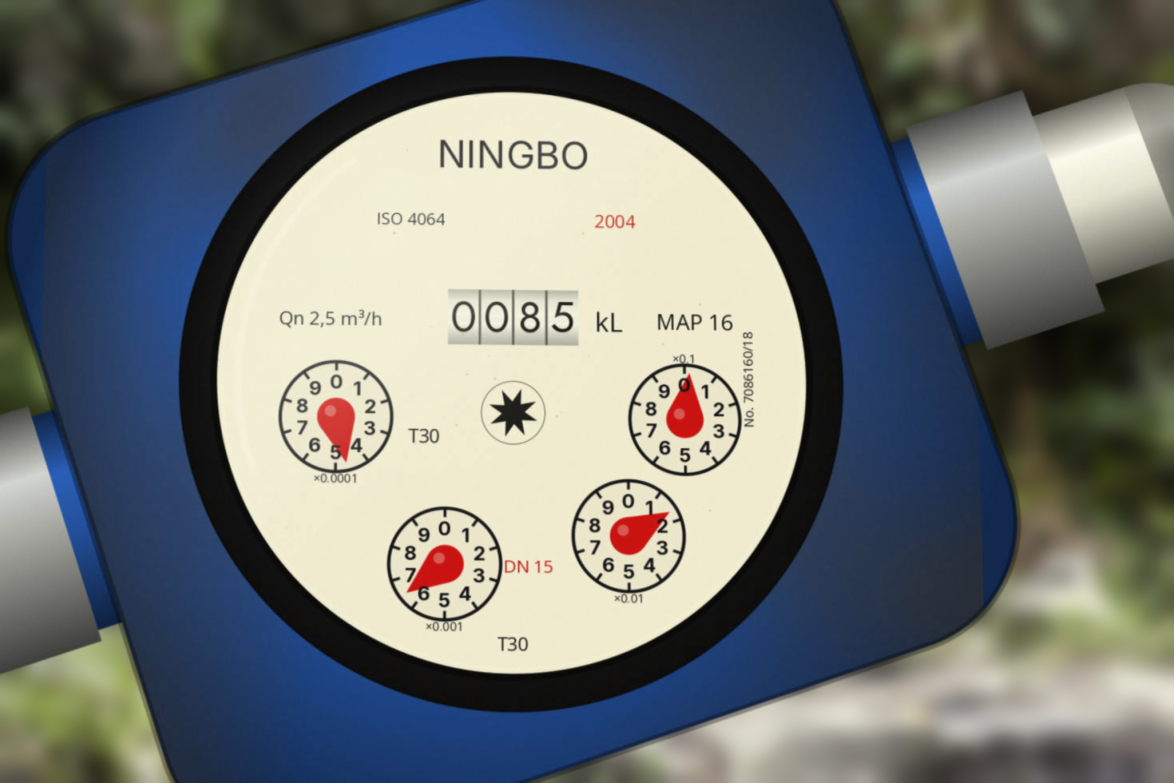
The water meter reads 85.0164 kL
